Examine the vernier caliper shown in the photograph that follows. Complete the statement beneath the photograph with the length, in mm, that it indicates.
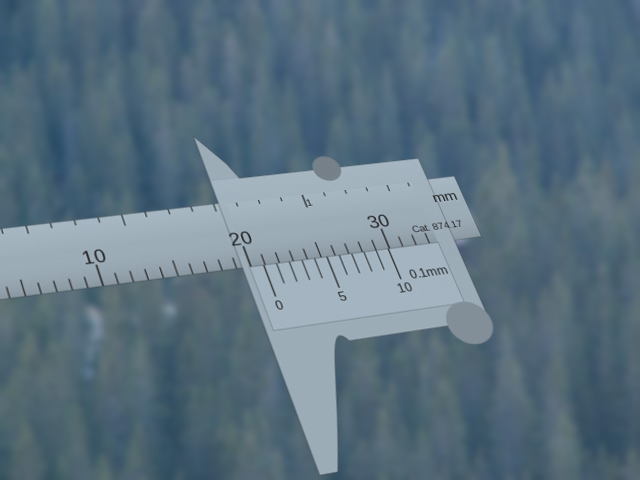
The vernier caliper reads 20.9 mm
